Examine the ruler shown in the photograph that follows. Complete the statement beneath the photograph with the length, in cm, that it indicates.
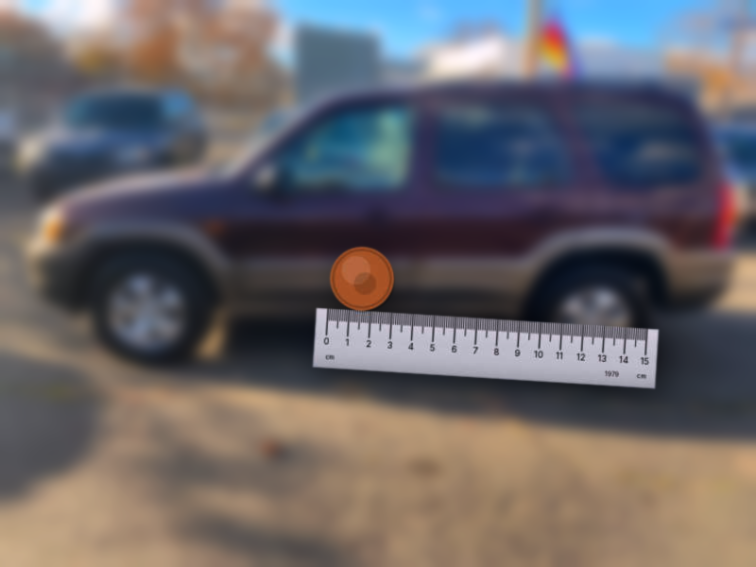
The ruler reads 3 cm
